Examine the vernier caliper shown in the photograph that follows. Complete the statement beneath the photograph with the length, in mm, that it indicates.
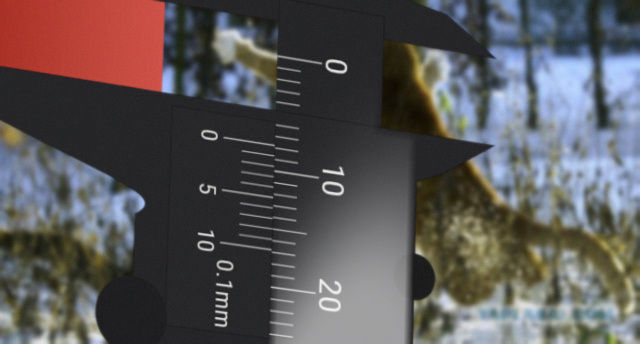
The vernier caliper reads 7.8 mm
